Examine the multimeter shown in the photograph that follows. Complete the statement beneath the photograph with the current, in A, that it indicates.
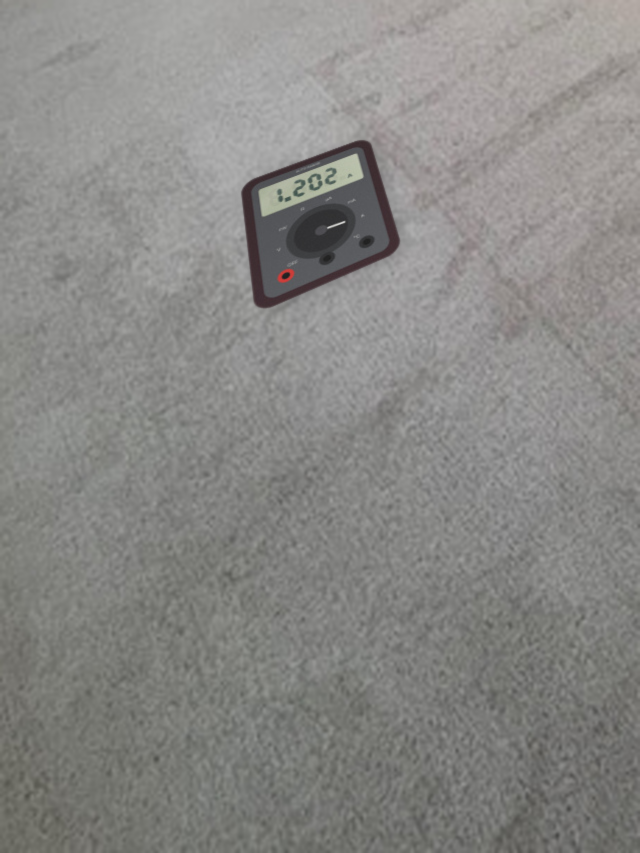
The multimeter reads 1.202 A
